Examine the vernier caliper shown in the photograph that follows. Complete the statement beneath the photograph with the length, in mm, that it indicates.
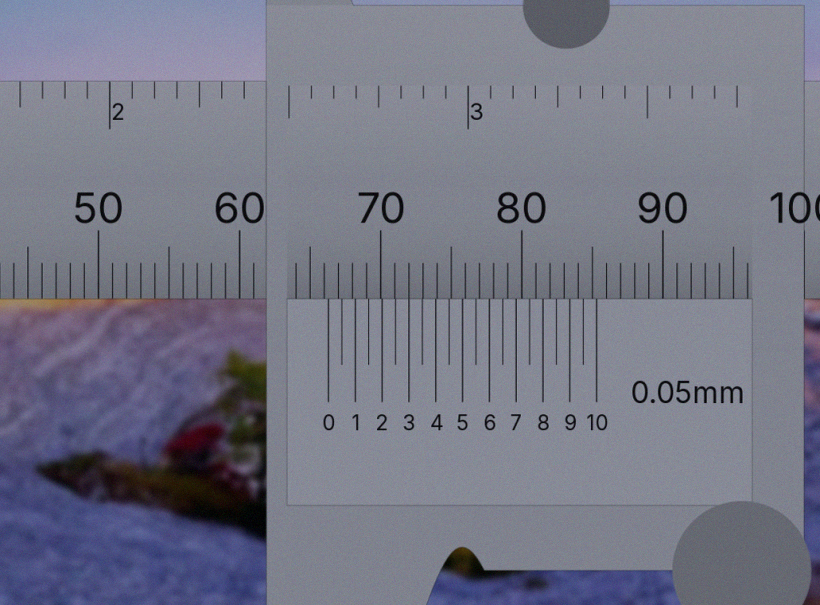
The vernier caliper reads 66.3 mm
